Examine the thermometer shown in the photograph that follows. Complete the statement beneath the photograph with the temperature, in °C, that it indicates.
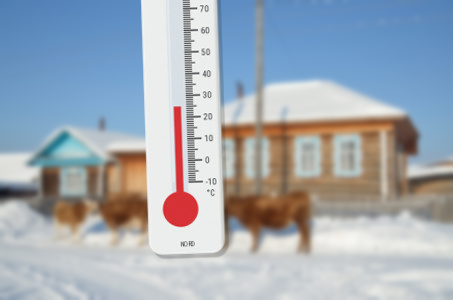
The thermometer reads 25 °C
